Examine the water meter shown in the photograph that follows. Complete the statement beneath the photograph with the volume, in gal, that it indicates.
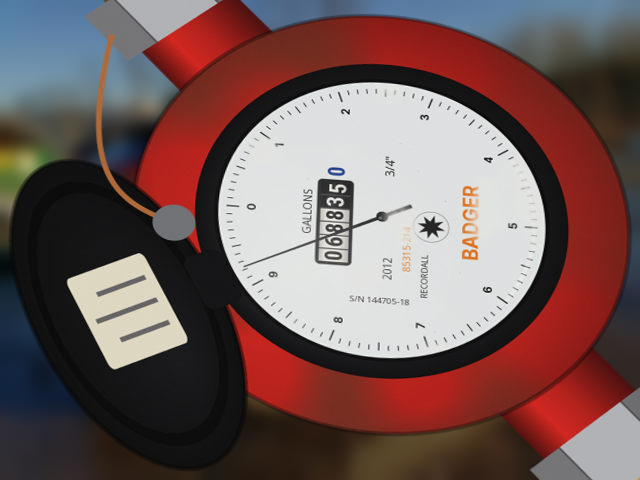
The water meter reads 688349.2 gal
